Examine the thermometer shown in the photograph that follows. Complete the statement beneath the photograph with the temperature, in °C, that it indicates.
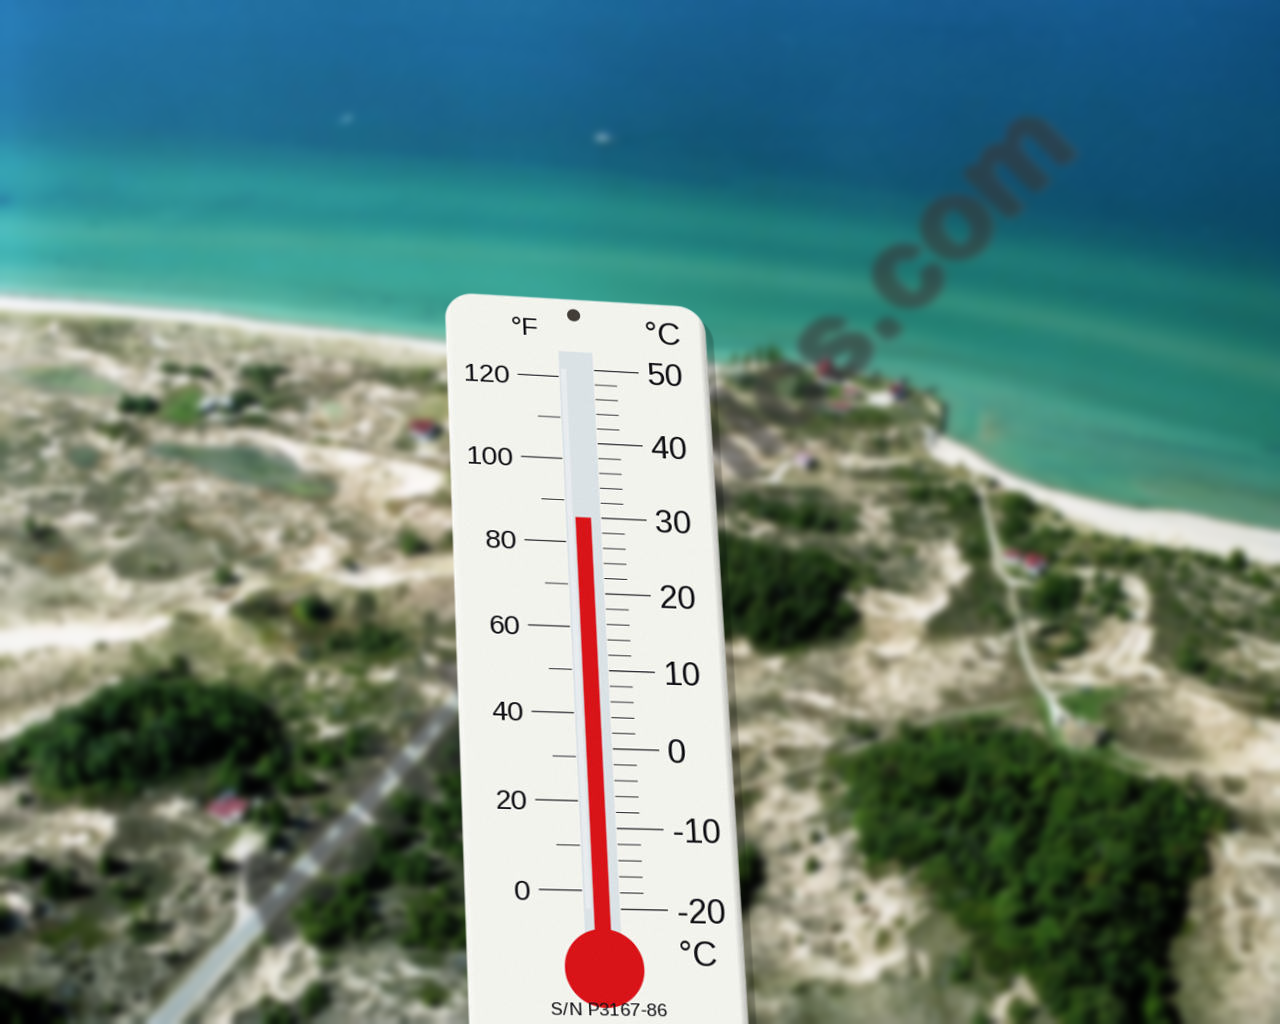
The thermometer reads 30 °C
